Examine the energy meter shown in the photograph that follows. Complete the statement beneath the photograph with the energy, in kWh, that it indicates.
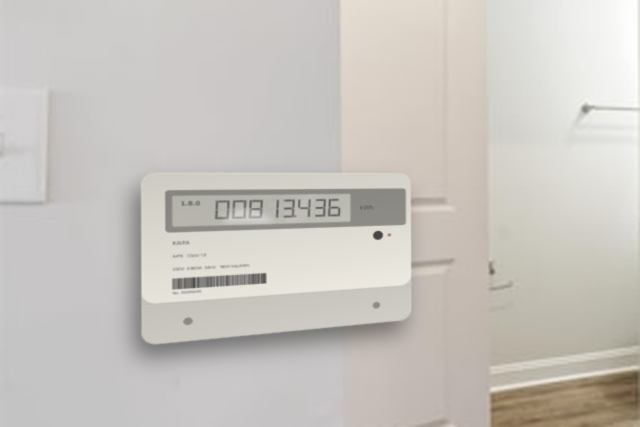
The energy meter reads 813.436 kWh
